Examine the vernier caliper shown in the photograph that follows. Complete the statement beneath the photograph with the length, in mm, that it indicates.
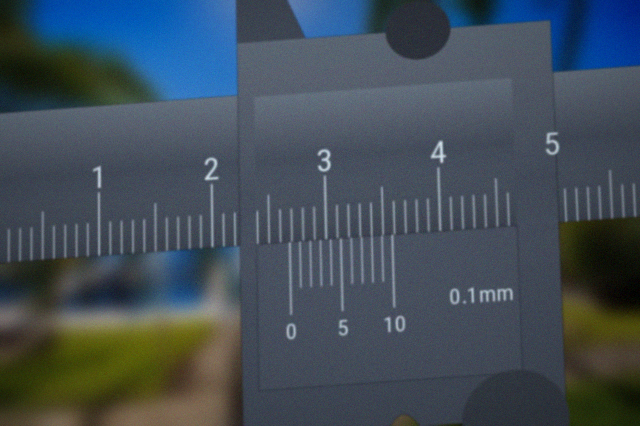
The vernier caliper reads 26.8 mm
